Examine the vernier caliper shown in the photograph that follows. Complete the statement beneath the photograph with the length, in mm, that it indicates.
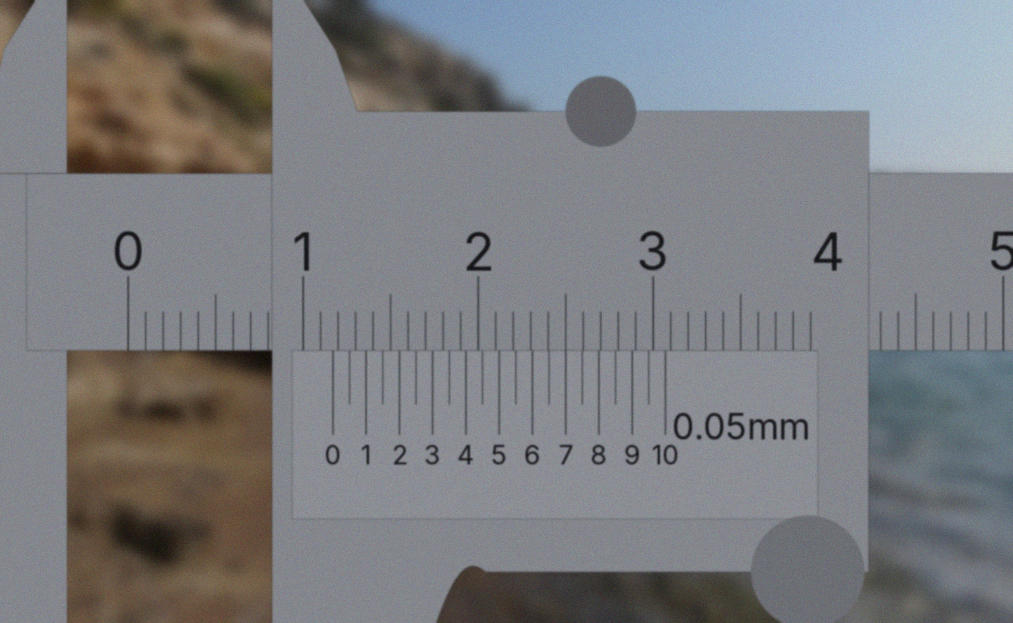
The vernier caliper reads 11.7 mm
